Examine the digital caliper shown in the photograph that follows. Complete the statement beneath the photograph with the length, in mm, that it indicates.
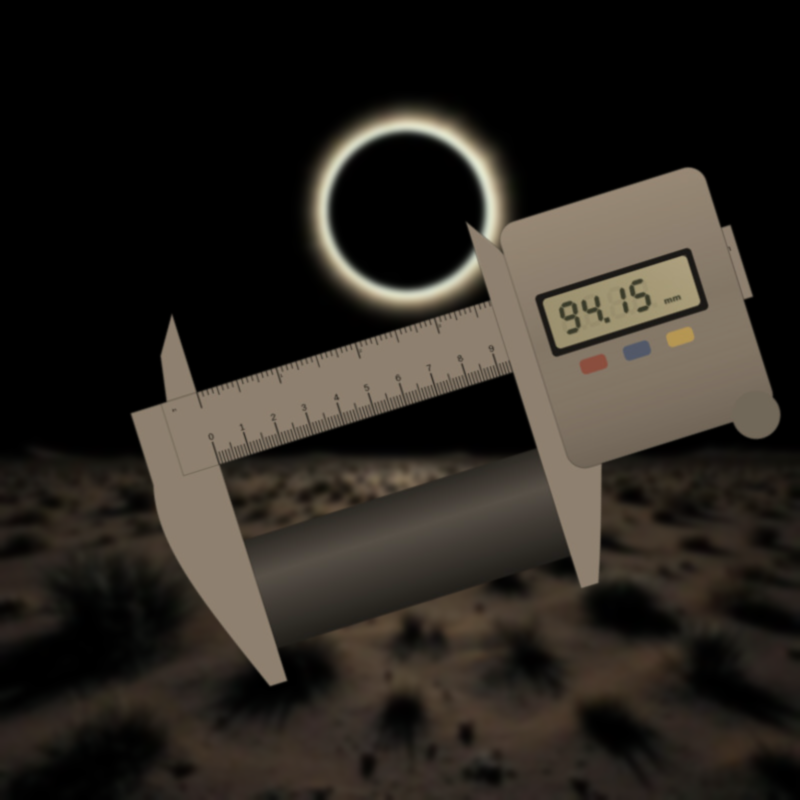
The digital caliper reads 94.15 mm
